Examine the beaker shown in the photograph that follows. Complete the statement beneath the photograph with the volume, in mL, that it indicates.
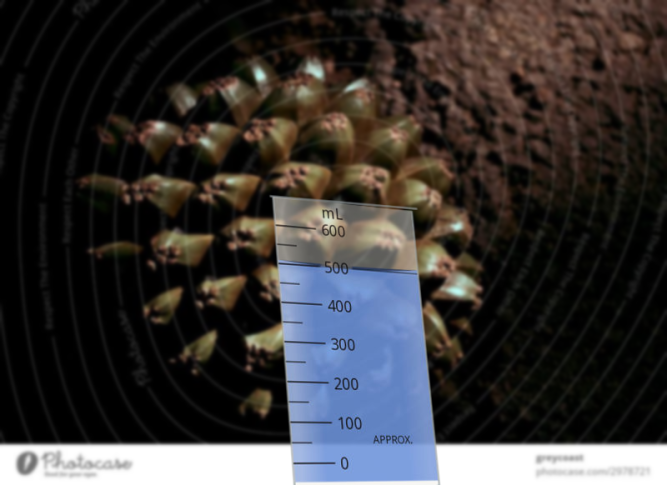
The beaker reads 500 mL
